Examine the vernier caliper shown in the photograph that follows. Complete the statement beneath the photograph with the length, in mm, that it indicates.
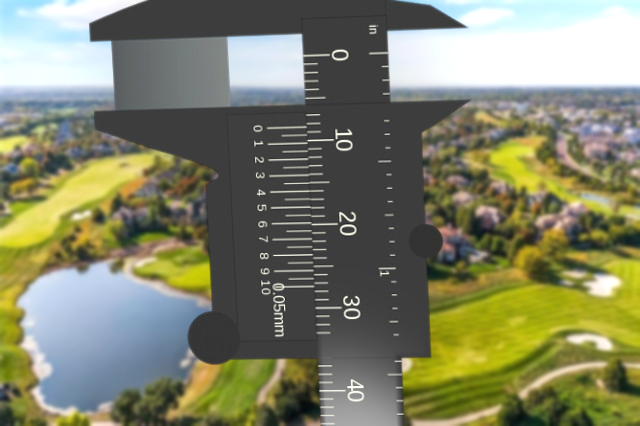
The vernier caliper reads 8.4 mm
